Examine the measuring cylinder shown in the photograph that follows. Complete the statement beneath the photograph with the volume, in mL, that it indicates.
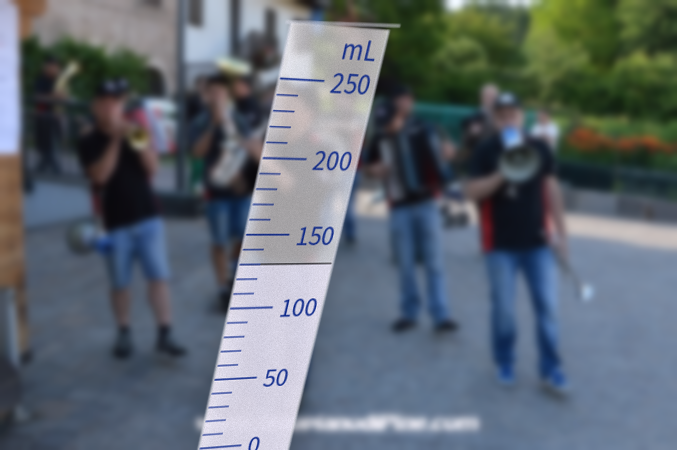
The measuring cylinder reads 130 mL
